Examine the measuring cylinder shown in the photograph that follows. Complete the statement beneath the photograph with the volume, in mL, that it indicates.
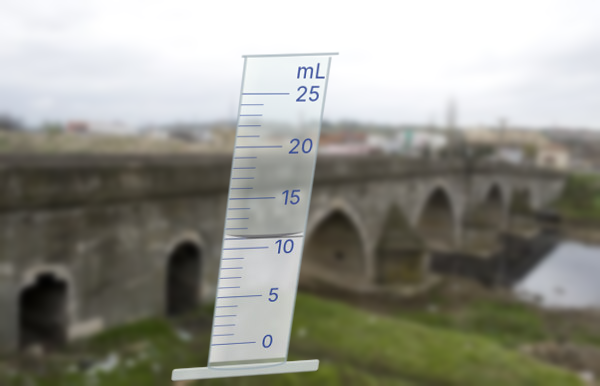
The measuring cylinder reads 11 mL
